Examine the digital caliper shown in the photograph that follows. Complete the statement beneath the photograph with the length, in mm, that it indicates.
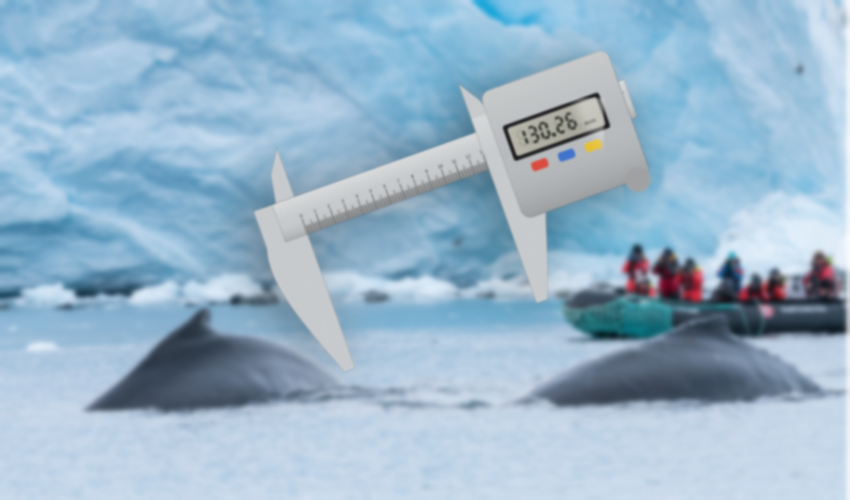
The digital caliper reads 130.26 mm
